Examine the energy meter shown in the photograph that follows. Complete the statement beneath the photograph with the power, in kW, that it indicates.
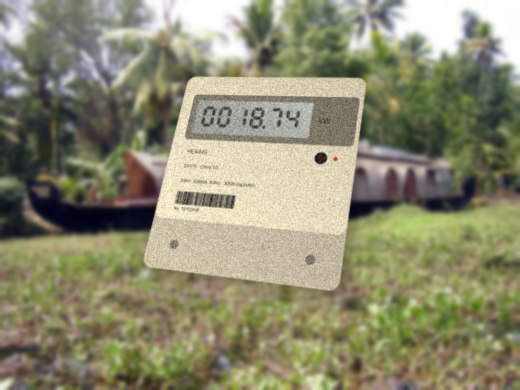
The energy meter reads 18.74 kW
